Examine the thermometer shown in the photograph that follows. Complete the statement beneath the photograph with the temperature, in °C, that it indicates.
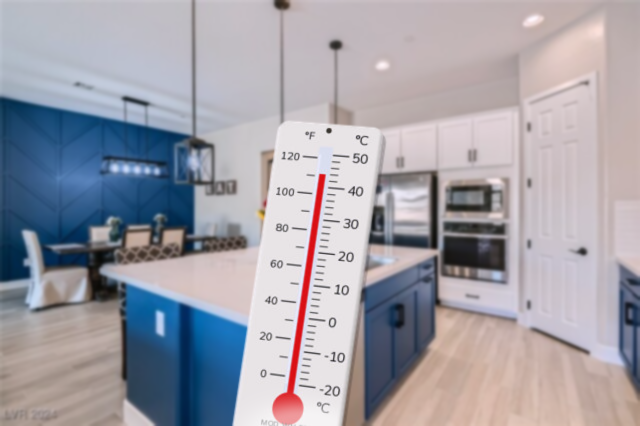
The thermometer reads 44 °C
